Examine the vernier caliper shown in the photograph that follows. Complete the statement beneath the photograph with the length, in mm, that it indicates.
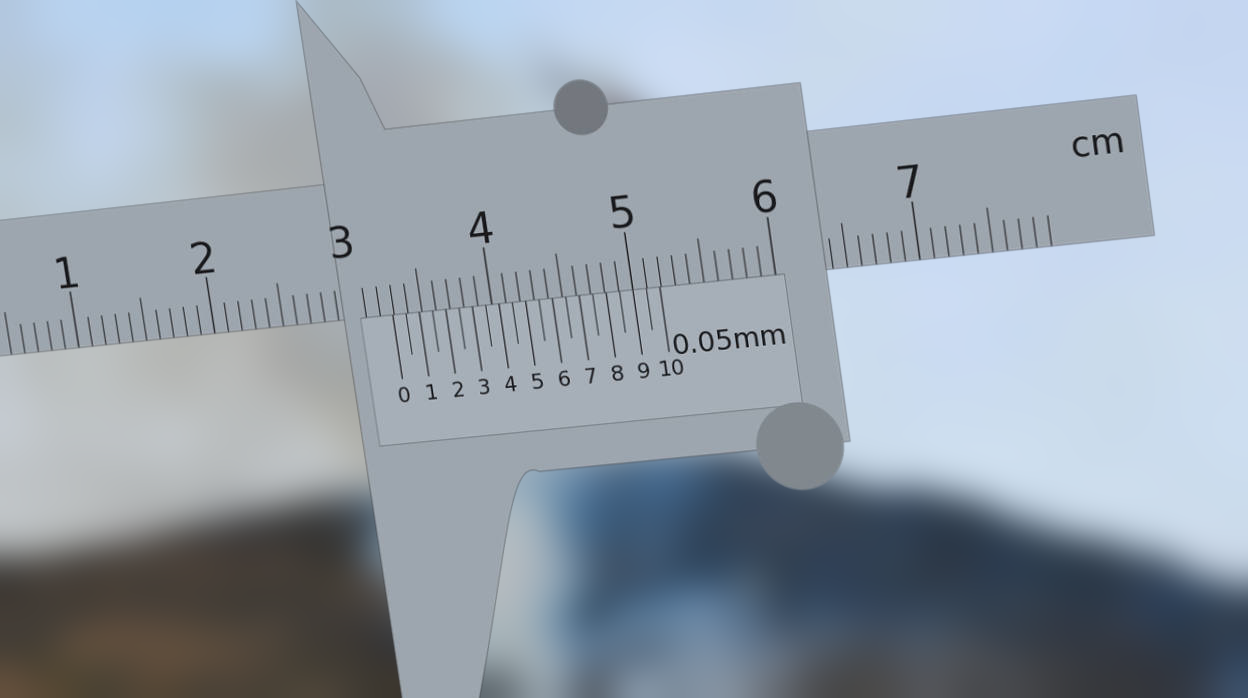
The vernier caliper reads 32.9 mm
